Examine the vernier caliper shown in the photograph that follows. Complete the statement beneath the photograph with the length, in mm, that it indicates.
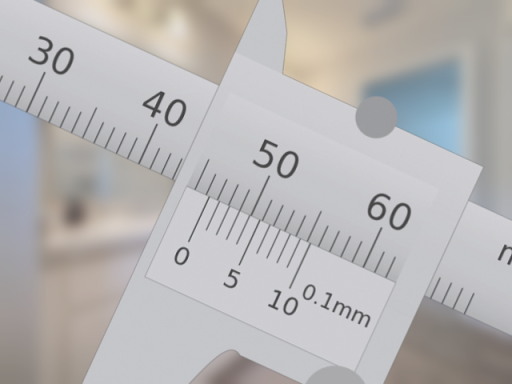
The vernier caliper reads 46.3 mm
